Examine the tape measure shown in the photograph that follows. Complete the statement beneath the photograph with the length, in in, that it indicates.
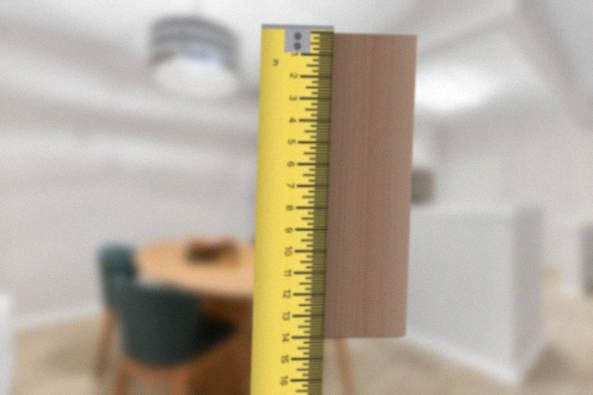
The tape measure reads 14 in
